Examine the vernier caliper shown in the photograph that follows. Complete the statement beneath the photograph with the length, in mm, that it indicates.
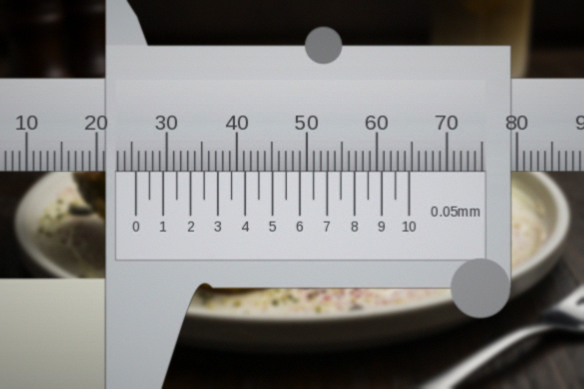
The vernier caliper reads 25.6 mm
